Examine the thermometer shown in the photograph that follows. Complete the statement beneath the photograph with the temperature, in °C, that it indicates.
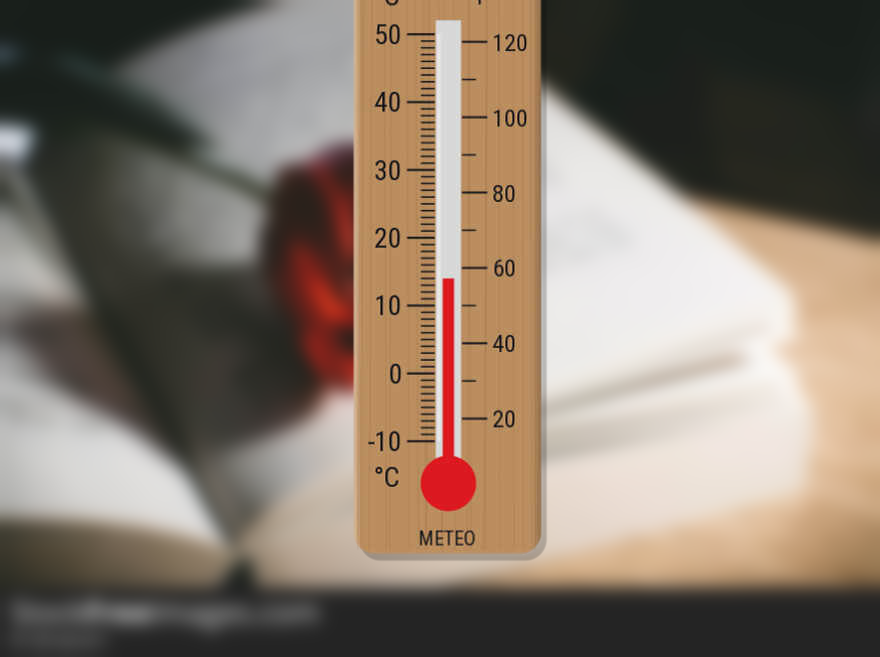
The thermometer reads 14 °C
